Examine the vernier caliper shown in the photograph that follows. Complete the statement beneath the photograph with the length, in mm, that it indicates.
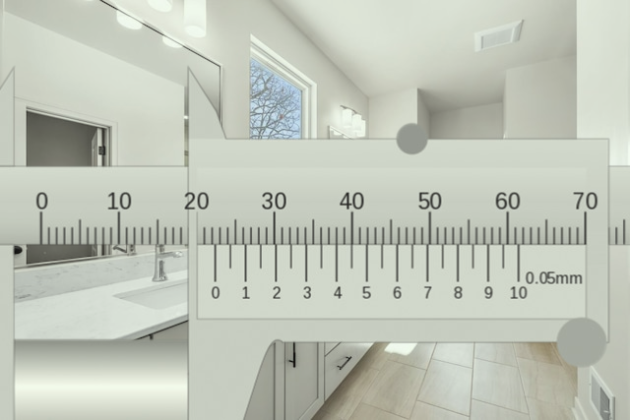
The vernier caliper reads 22.4 mm
